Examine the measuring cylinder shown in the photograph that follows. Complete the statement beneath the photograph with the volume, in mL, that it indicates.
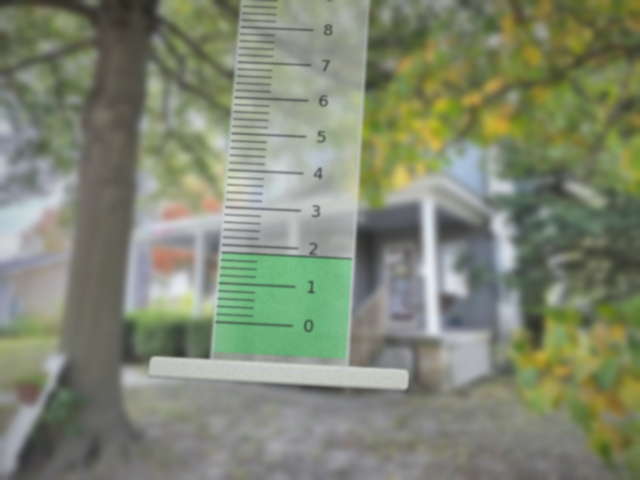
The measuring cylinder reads 1.8 mL
